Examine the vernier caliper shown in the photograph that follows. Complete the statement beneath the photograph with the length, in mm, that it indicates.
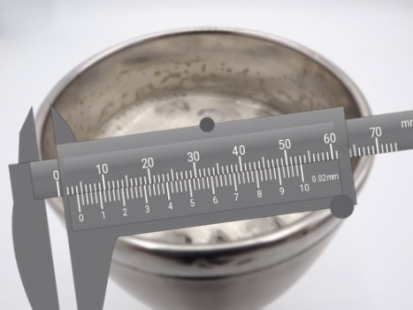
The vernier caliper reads 4.0 mm
